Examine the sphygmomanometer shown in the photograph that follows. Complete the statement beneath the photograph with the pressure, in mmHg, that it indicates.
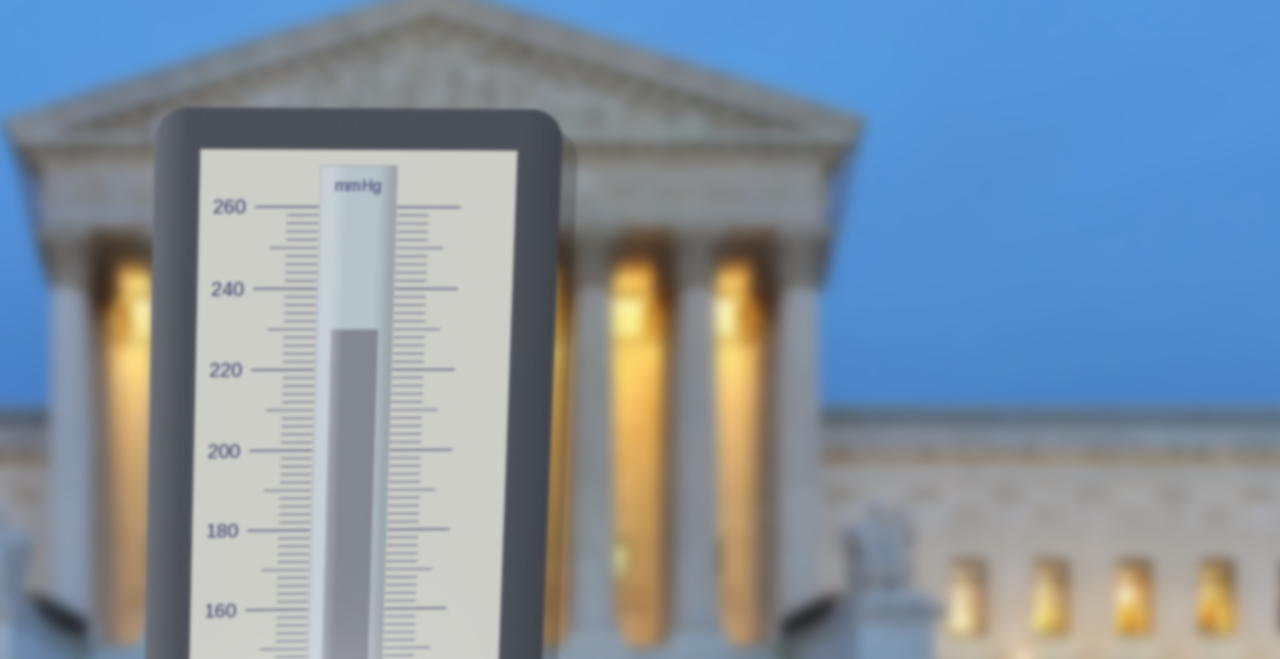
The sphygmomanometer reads 230 mmHg
